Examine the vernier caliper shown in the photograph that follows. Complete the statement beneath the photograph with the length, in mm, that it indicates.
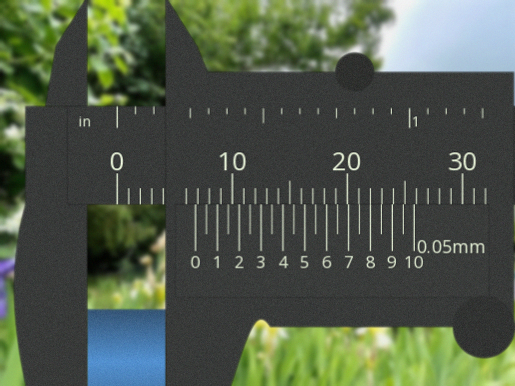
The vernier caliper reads 6.8 mm
